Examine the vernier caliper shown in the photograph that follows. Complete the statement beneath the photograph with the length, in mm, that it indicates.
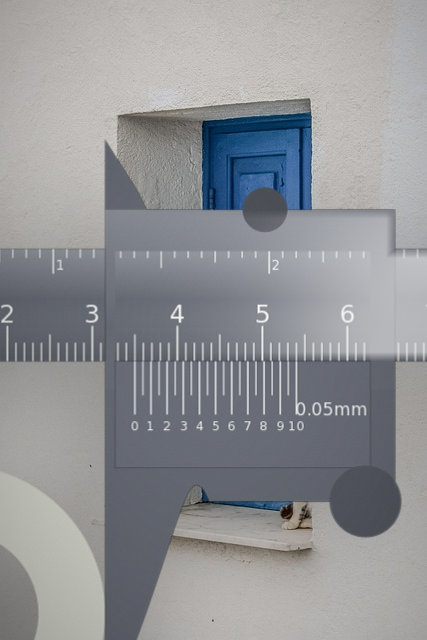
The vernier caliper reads 35.0 mm
